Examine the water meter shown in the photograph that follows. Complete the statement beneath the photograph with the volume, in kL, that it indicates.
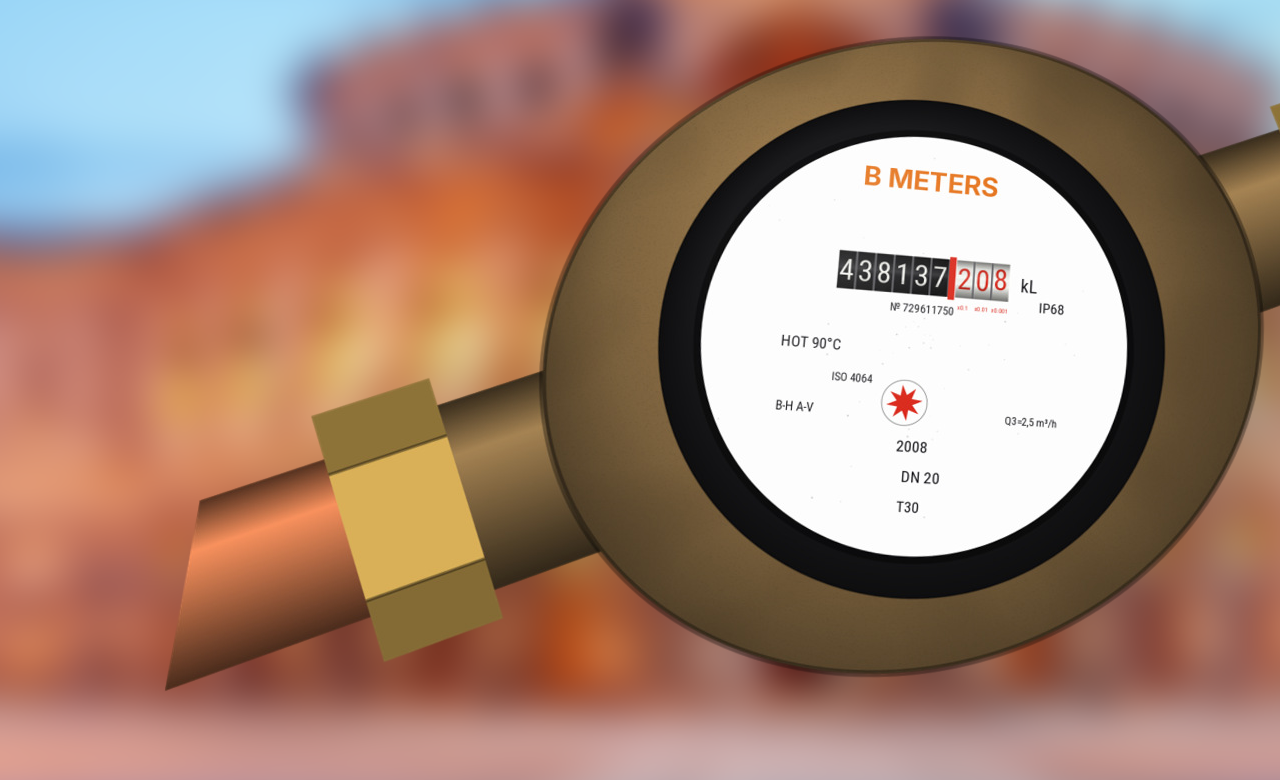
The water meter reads 438137.208 kL
